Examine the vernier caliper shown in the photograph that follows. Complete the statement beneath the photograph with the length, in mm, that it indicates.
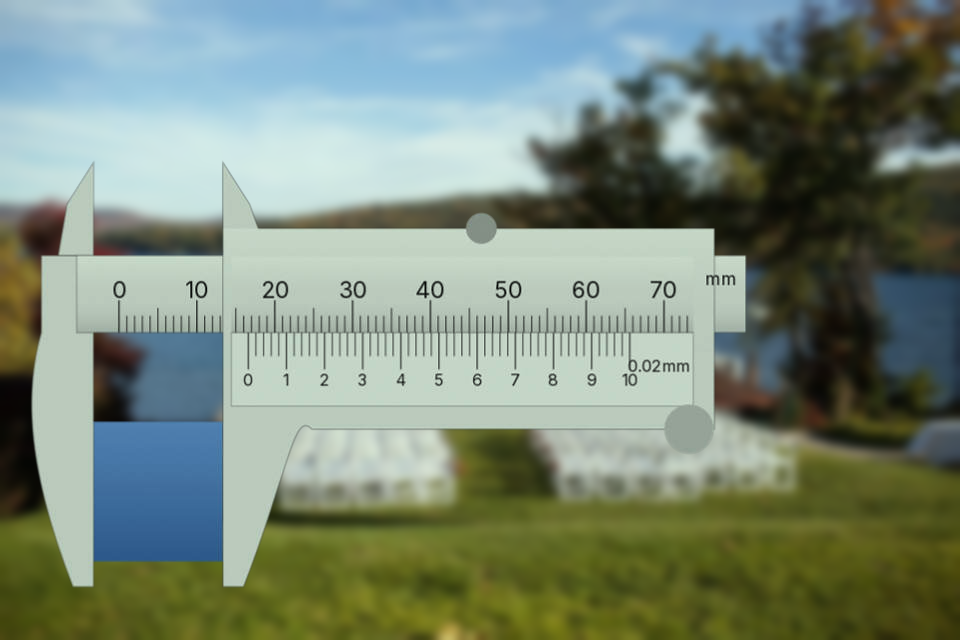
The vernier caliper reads 16.6 mm
